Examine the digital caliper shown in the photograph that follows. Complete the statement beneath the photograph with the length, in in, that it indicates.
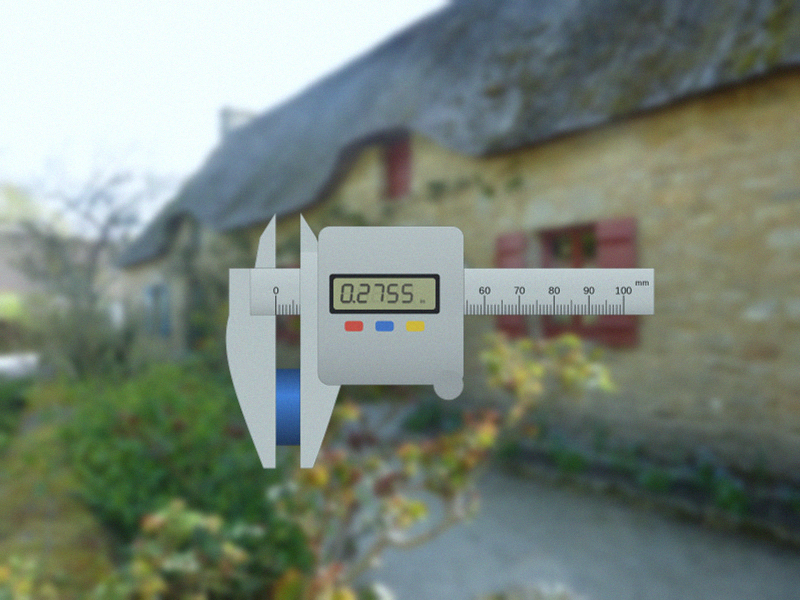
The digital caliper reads 0.2755 in
